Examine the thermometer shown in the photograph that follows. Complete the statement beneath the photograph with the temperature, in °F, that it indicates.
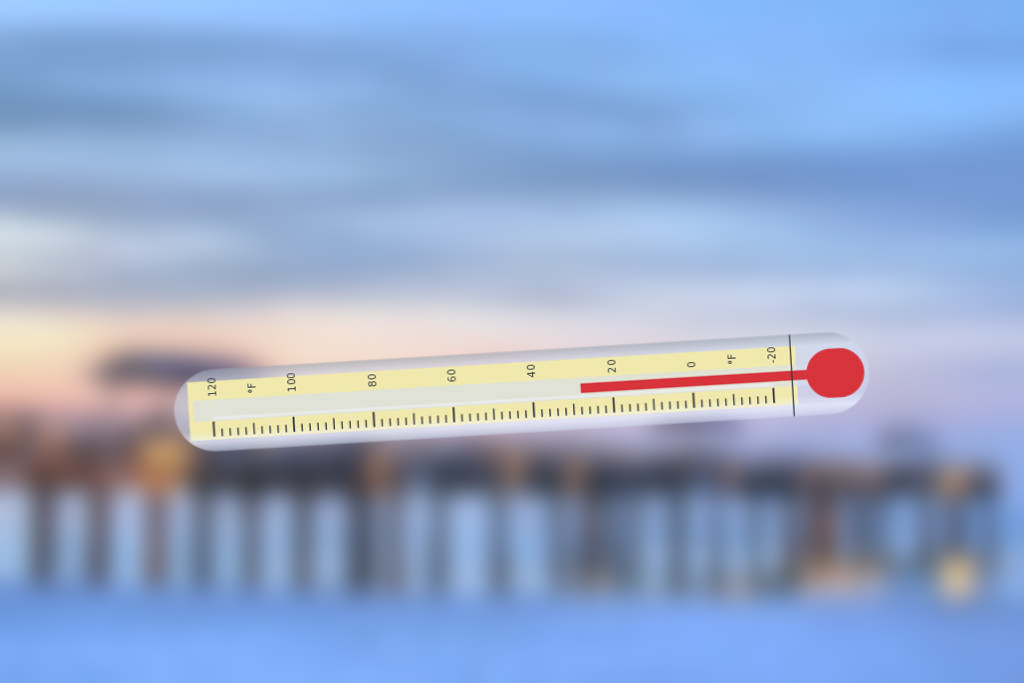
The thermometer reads 28 °F
